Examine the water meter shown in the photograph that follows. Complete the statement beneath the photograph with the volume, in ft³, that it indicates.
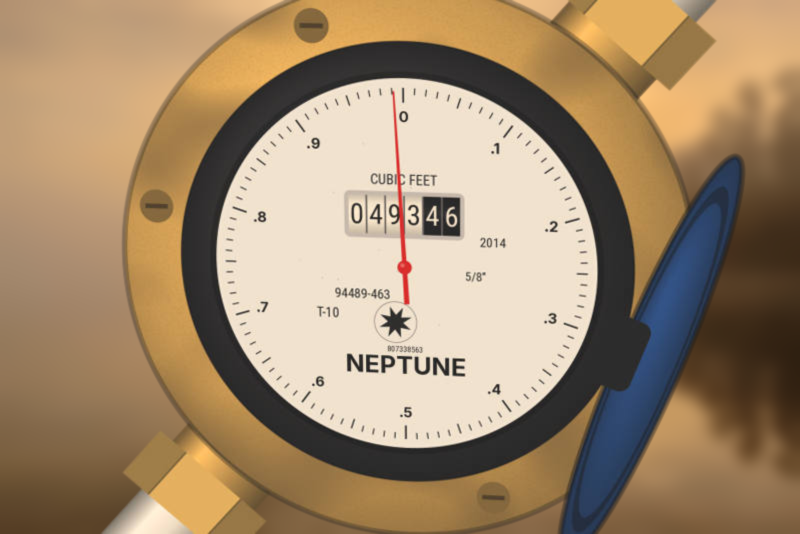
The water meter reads 49345.99 ft³
